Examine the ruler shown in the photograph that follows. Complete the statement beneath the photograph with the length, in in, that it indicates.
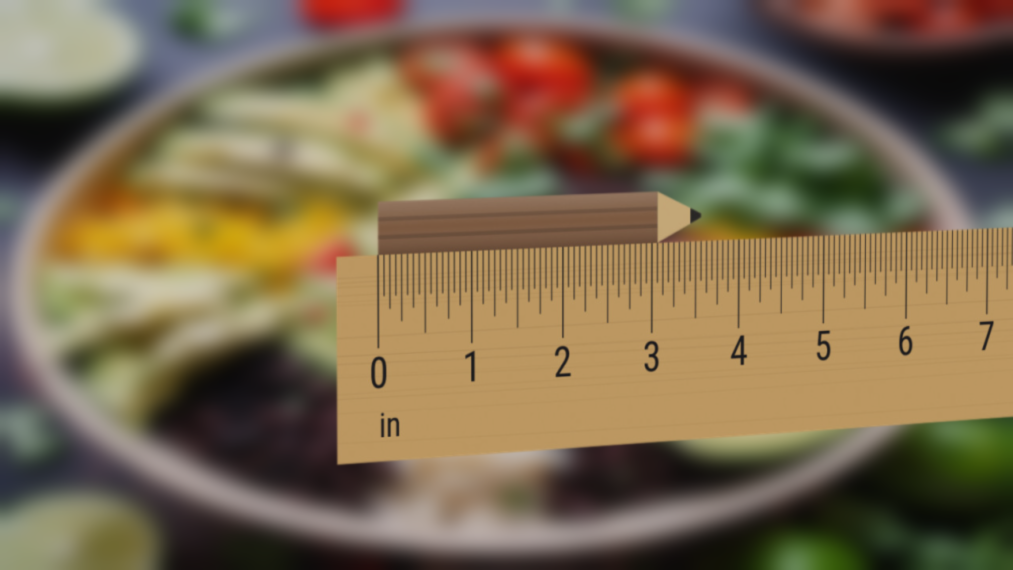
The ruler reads 3.5625 in
